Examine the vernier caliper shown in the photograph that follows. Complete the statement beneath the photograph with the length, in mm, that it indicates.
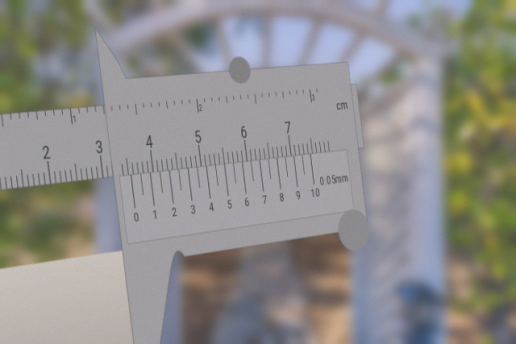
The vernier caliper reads 35.5 mm
